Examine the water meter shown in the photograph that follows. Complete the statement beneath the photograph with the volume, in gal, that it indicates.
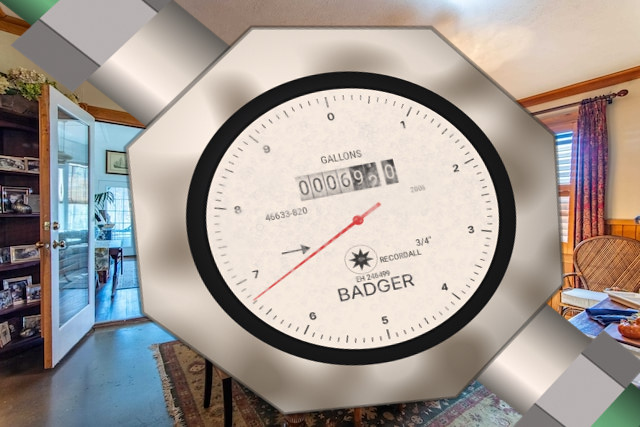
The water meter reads 6916.7 gal
